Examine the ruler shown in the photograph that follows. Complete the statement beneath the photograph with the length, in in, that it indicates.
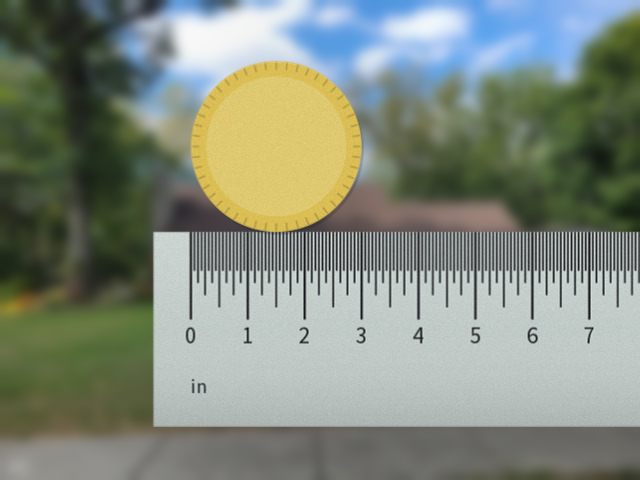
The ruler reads 3 in
